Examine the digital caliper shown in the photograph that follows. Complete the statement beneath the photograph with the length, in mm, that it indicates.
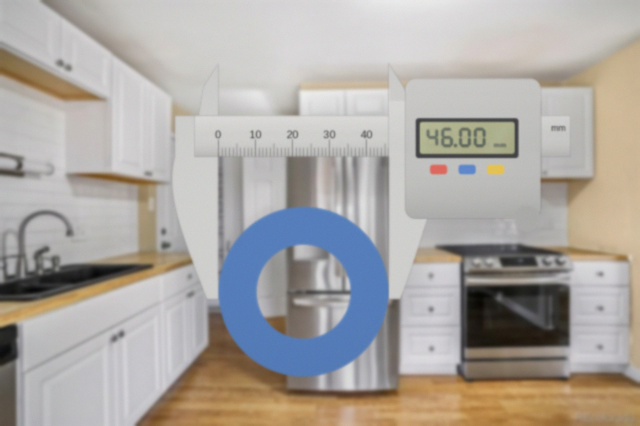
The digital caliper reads 46.00 mm
